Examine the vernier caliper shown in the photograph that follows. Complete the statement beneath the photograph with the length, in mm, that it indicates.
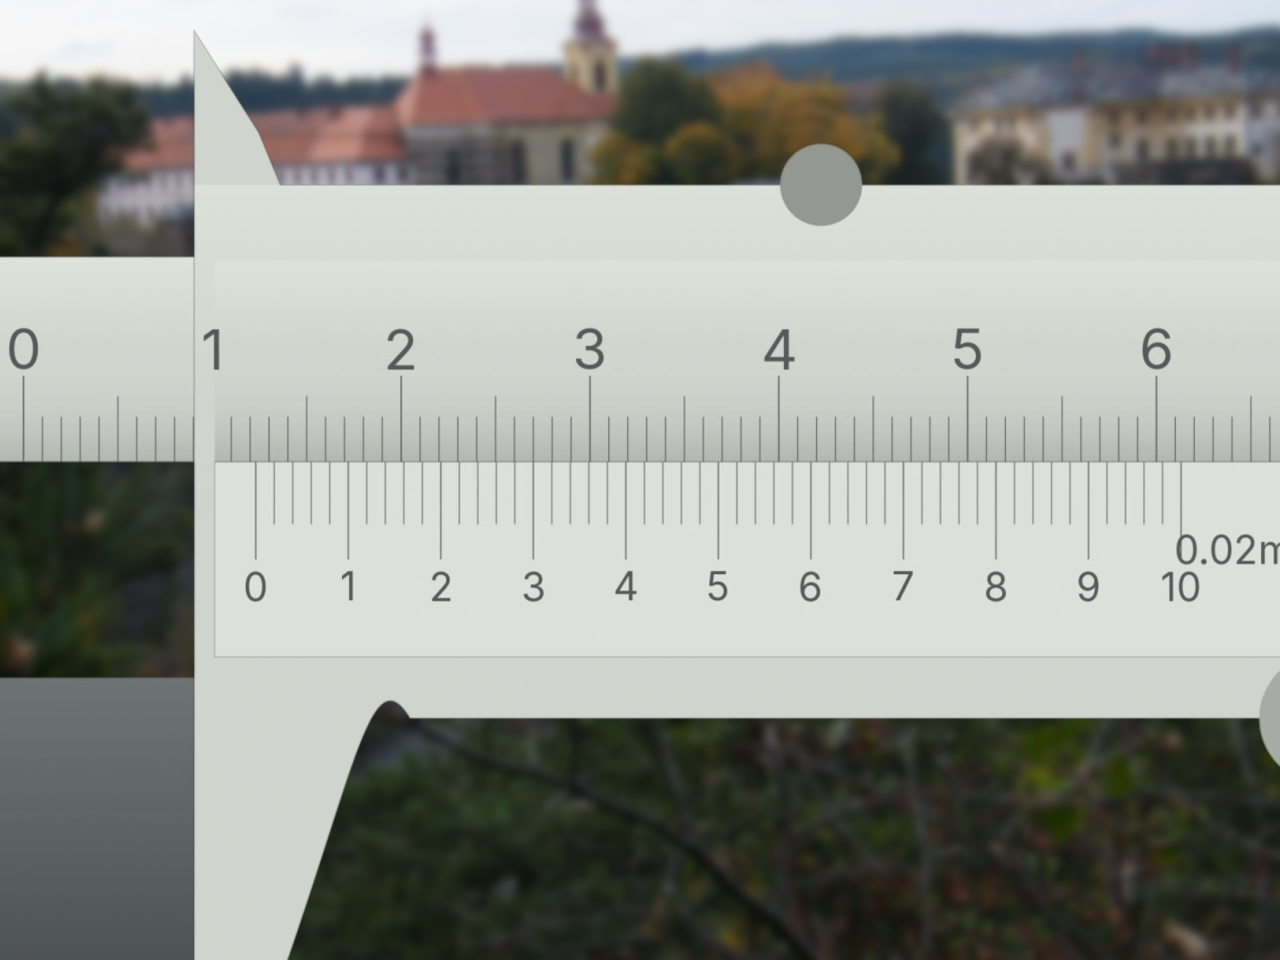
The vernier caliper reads 12.3 mm
